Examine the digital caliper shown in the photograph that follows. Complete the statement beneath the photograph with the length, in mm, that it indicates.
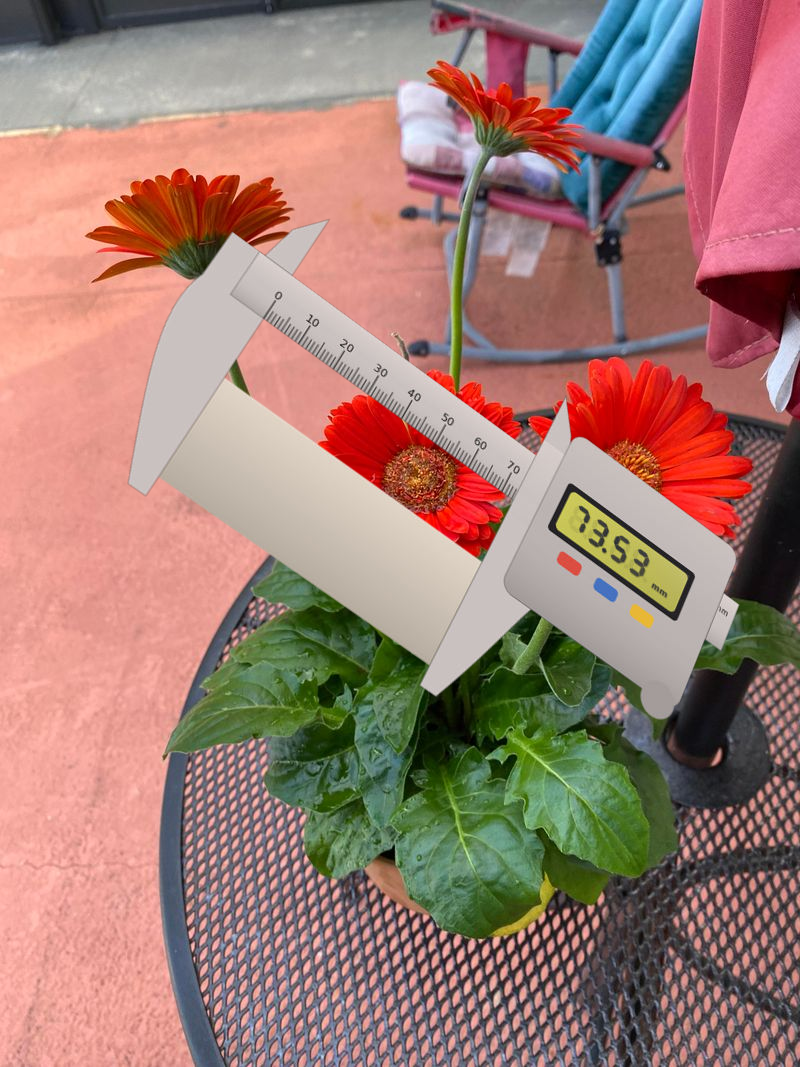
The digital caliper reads 73.53 mm
